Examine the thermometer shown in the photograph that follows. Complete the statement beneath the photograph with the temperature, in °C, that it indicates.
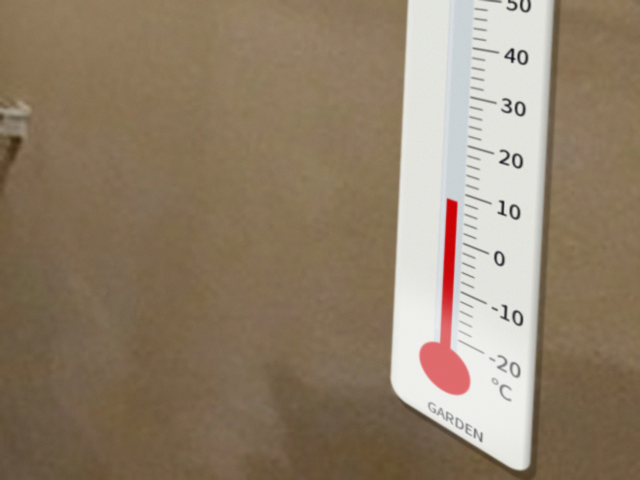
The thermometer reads 8 °C
